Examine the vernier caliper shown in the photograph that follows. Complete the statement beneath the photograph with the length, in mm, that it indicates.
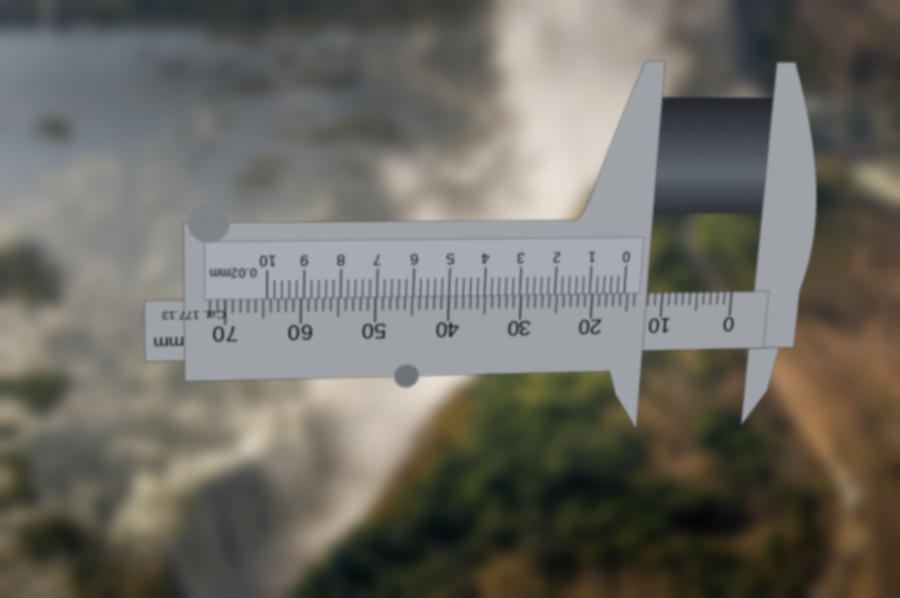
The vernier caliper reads 15.5 mm
